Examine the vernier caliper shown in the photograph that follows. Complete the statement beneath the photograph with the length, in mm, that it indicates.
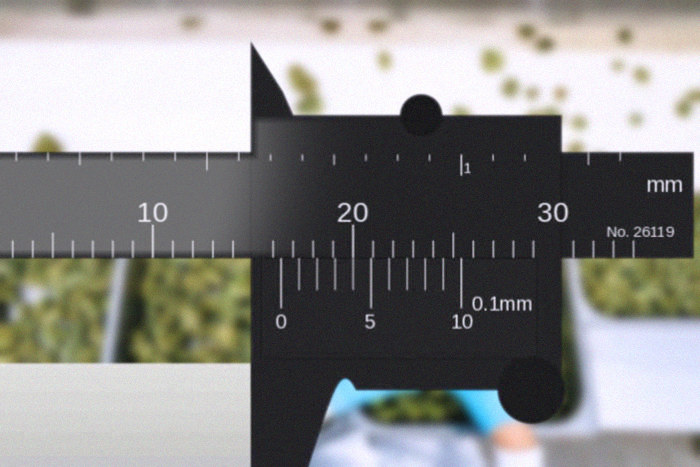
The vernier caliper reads 16.4 mm
